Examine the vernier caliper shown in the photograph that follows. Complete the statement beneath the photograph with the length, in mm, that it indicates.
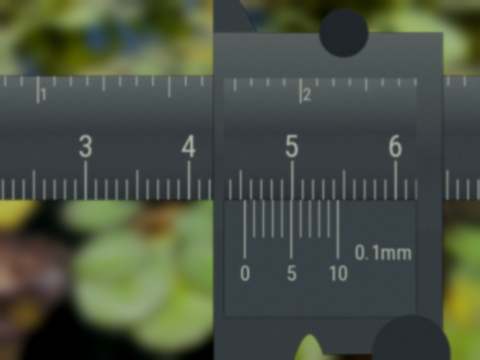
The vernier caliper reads 45.4 mm
